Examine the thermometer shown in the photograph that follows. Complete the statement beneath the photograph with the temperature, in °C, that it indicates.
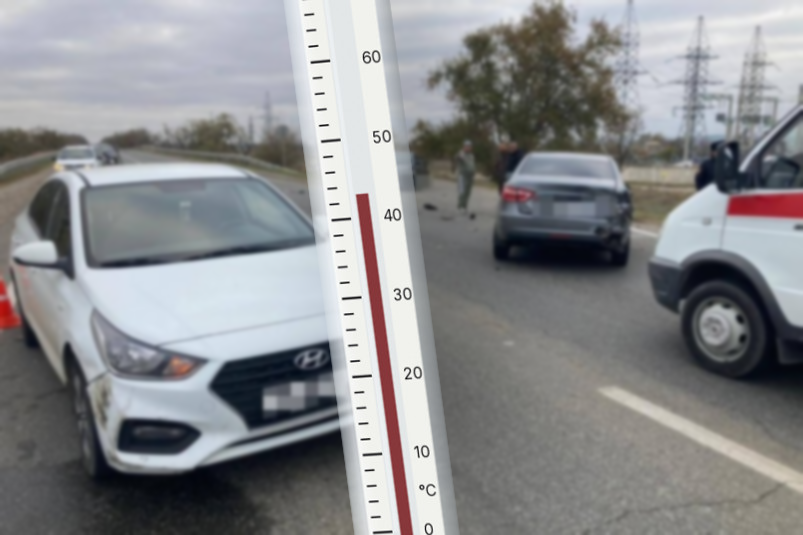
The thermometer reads 43 °C
